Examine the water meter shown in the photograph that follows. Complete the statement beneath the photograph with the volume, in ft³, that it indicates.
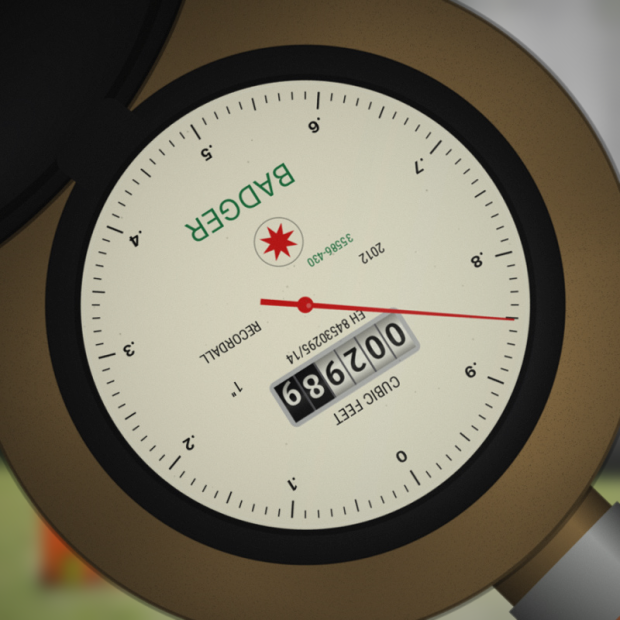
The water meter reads 2988.85 ft³
